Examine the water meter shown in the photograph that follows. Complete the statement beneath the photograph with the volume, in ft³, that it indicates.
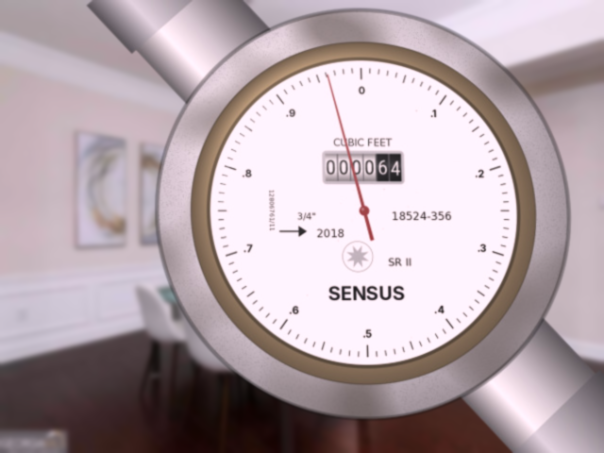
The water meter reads 63.96 ft³
